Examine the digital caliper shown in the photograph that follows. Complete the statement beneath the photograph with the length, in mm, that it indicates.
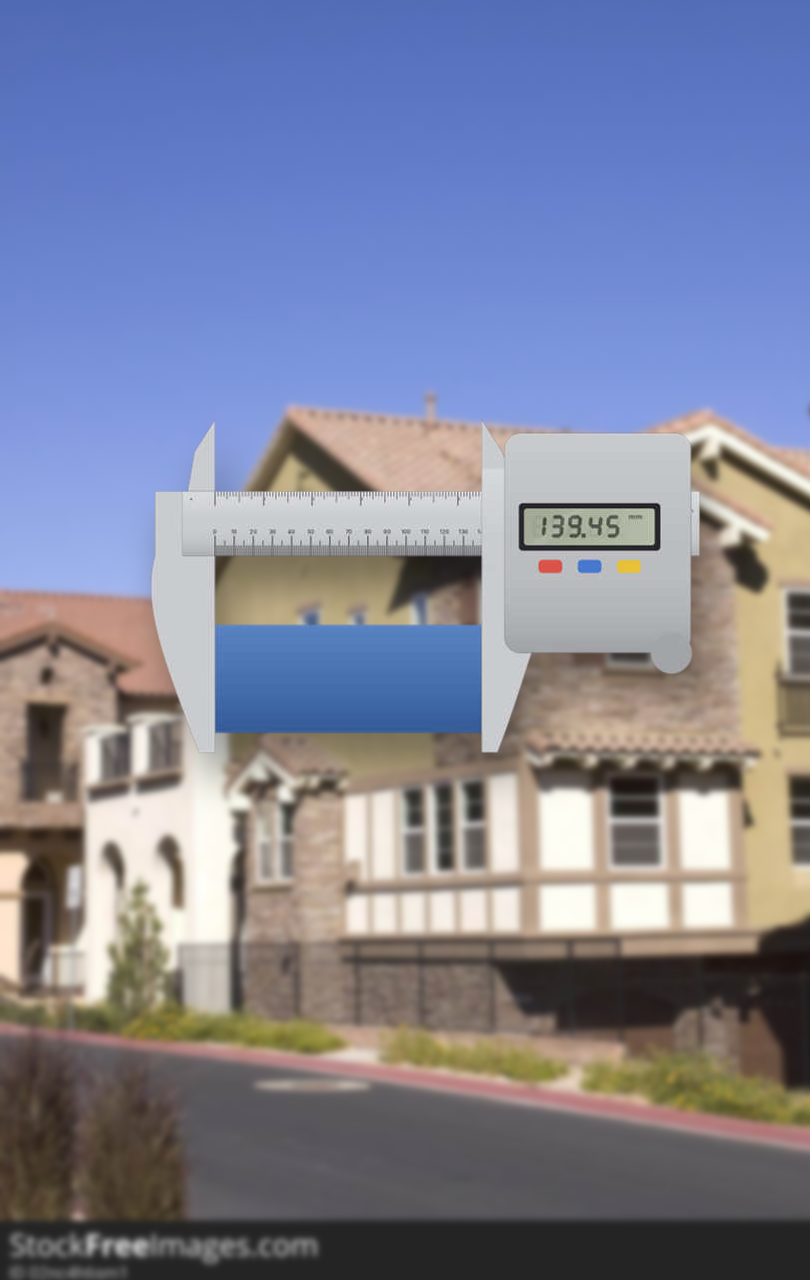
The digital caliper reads 139.45 mm
